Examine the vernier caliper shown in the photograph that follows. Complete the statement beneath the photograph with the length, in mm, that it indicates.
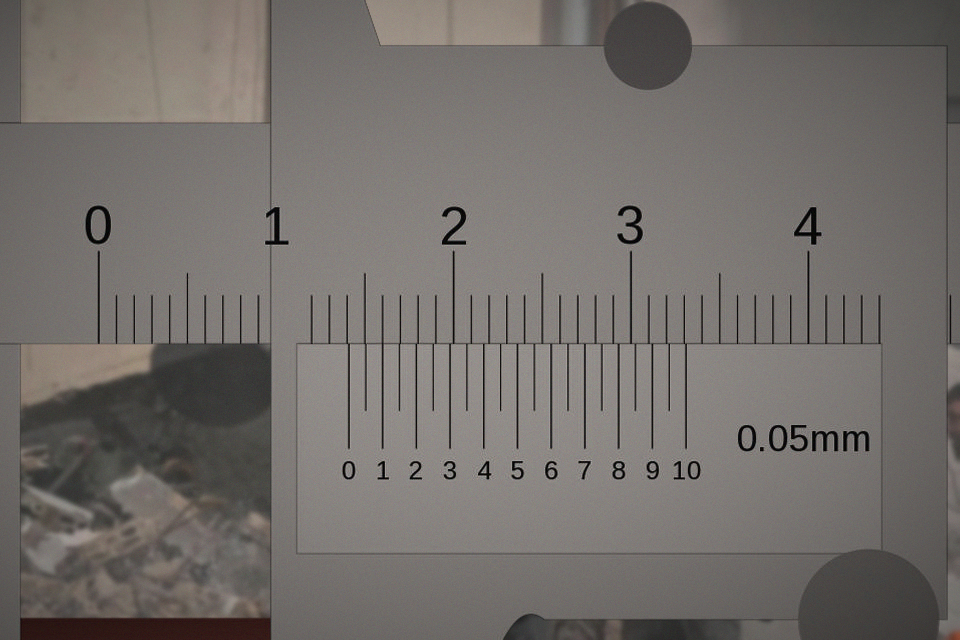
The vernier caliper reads 14.1 mm
